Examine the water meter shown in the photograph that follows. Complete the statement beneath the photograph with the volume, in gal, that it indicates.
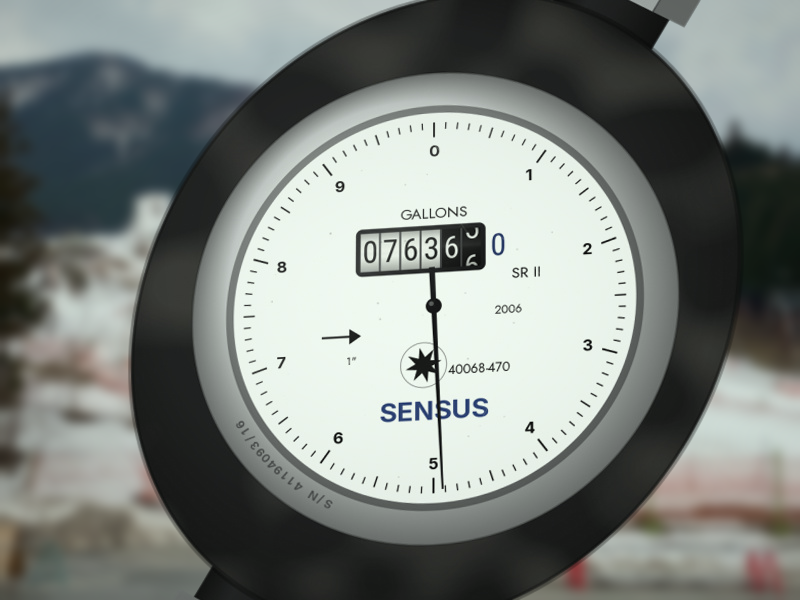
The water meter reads 763654.9 gal
